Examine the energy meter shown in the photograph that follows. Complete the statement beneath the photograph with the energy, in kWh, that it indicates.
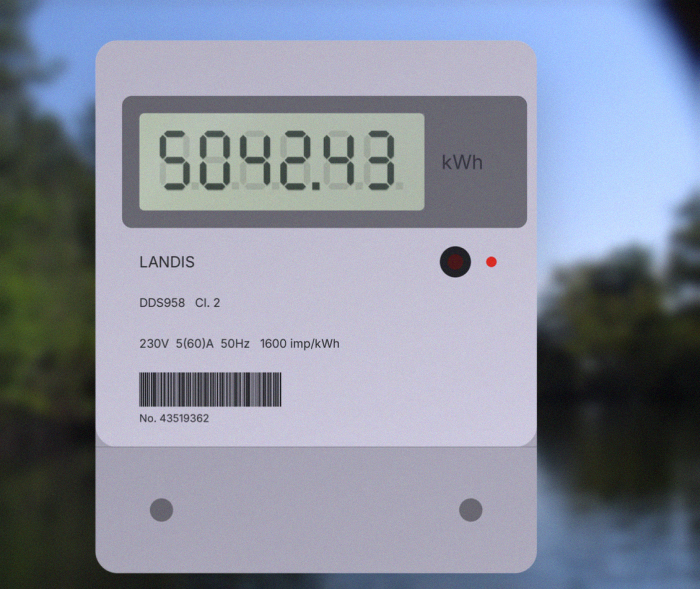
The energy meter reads 5042.43 kWh
